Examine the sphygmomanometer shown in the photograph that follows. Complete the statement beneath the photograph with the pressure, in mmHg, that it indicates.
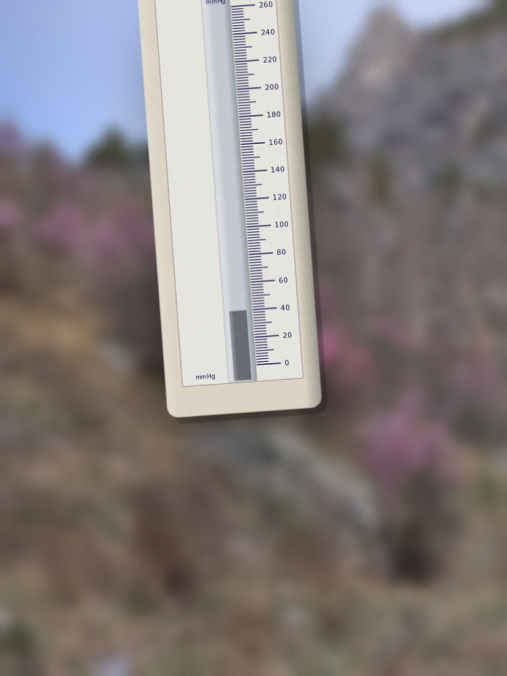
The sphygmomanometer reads 40 mmHg
